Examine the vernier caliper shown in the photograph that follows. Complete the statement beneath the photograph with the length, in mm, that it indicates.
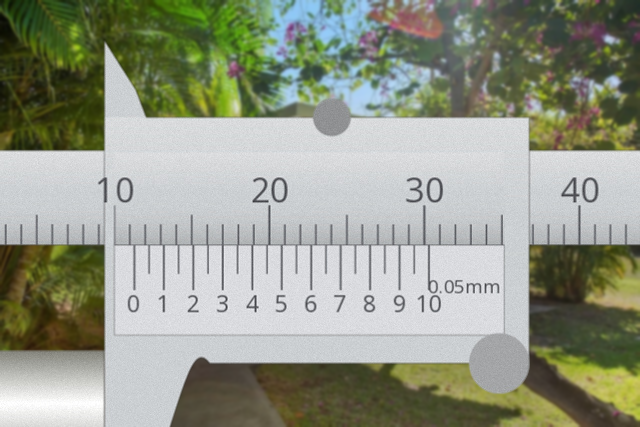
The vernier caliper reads 11.3 mm
